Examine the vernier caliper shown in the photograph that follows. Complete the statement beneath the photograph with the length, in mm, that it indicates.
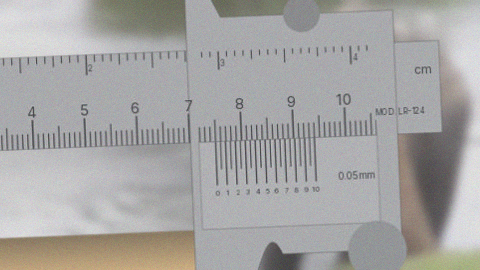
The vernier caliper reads 75.0 mm
